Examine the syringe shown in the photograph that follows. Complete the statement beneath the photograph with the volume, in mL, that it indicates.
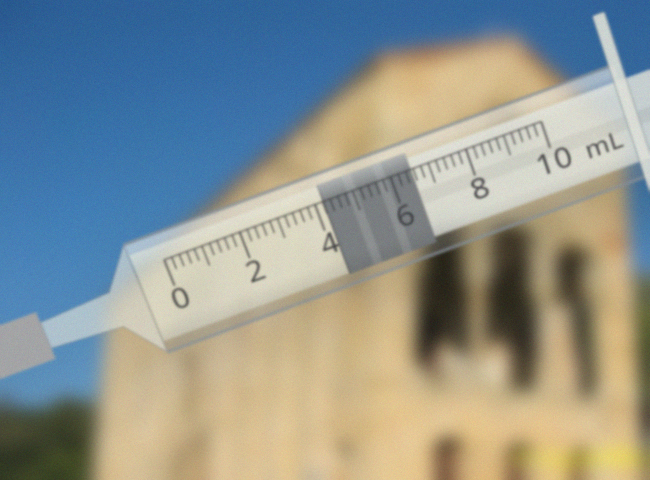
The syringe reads 4.2 mL
